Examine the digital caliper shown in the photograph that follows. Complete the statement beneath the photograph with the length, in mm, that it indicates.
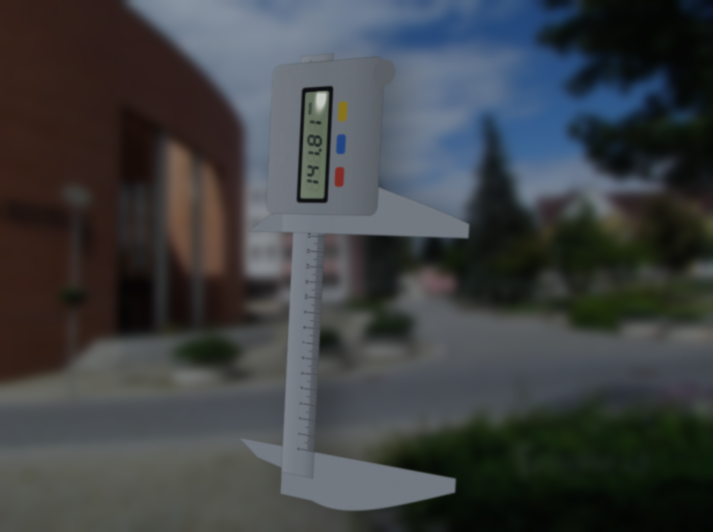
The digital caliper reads 141.81 mm
